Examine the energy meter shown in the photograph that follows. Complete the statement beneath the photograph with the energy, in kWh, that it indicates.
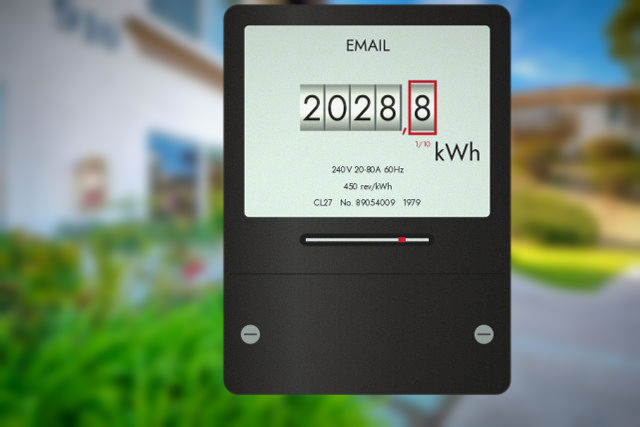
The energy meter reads 2028.8 kWh
